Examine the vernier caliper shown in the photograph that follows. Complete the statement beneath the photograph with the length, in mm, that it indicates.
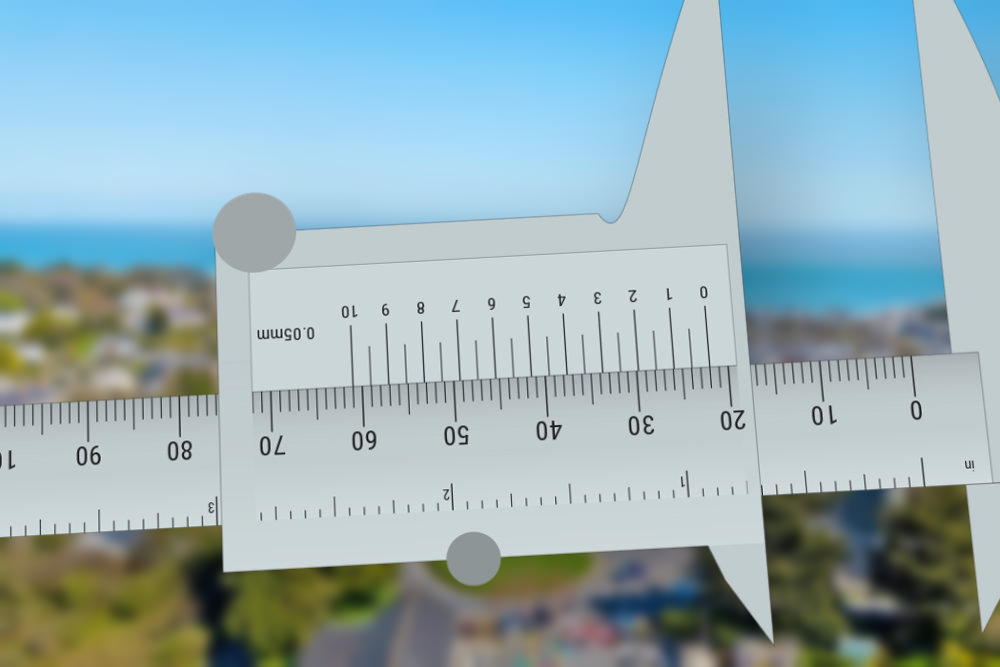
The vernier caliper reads 22.0 mm
